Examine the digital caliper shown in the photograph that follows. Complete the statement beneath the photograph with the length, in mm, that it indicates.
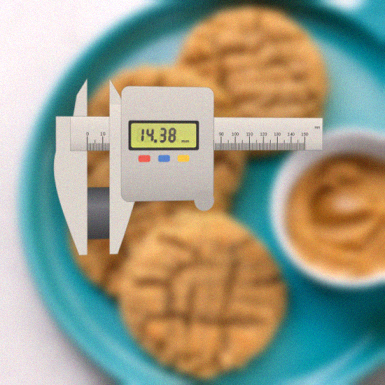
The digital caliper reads 14.38 mm
